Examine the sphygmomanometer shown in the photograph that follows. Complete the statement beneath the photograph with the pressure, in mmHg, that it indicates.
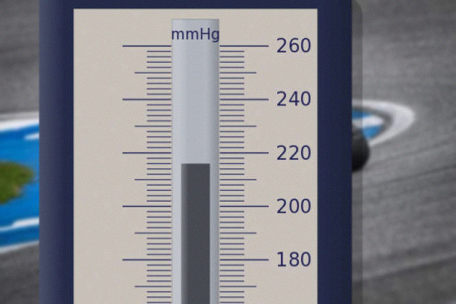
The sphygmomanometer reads 216 mmHg
